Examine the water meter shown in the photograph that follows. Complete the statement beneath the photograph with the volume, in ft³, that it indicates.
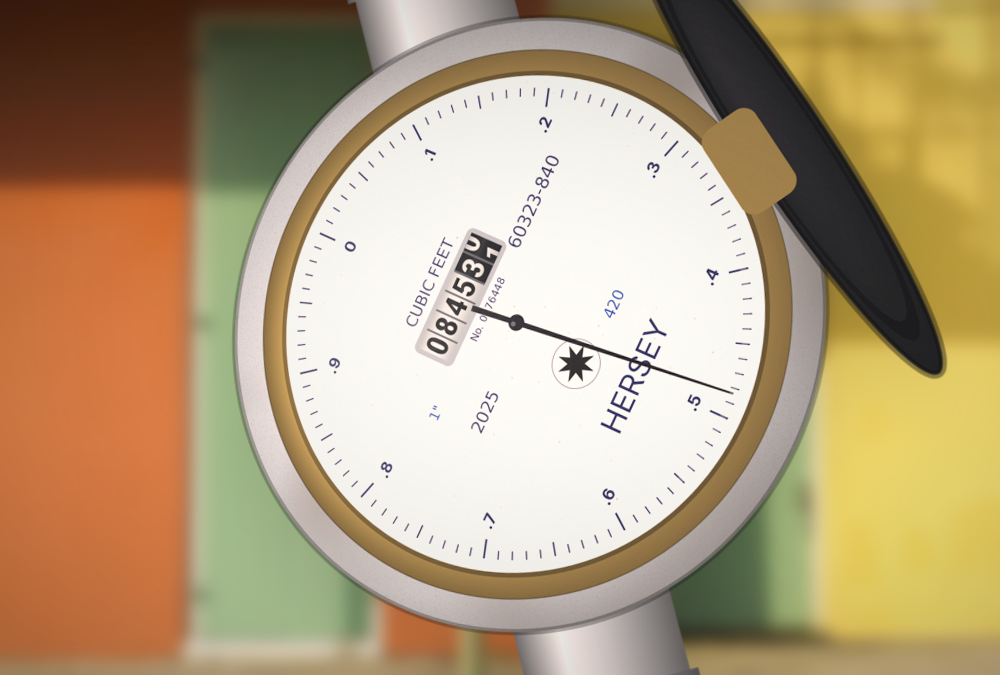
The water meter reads 84530.48 ft³
